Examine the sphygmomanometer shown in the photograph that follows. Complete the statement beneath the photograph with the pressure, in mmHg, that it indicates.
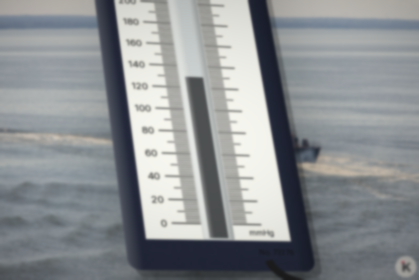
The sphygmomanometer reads 130 mmHg
